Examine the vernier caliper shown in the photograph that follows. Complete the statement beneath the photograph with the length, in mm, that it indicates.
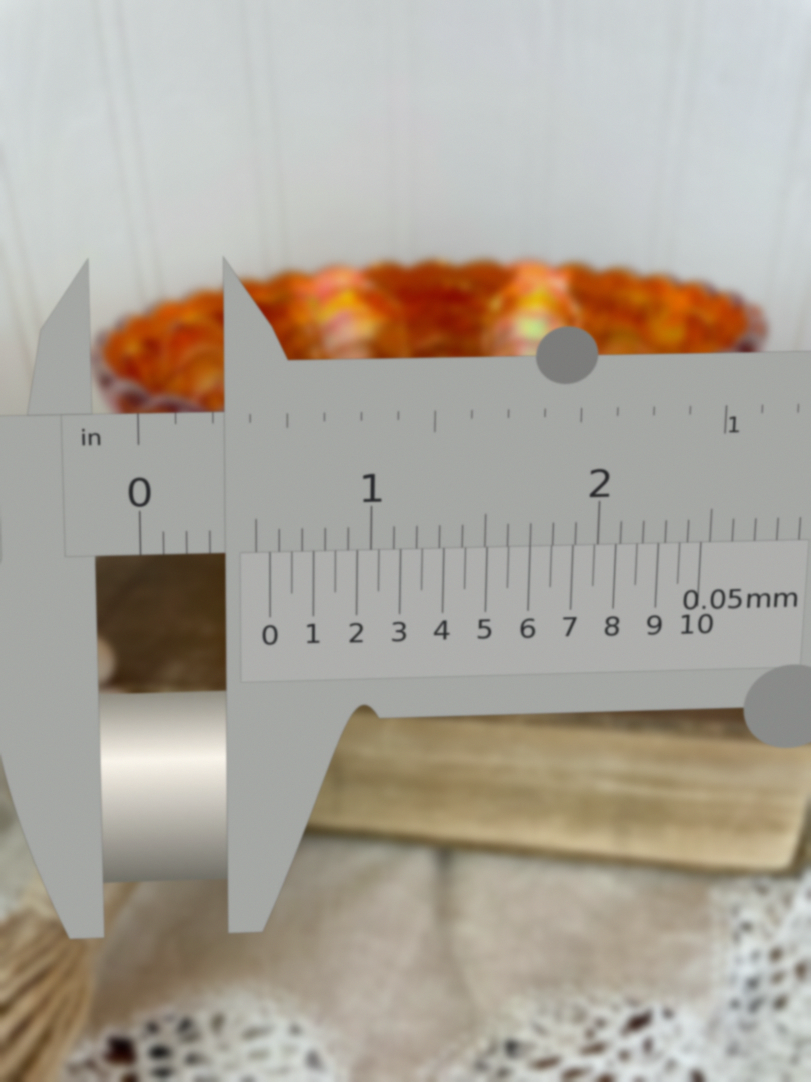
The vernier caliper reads 5.6 mm
